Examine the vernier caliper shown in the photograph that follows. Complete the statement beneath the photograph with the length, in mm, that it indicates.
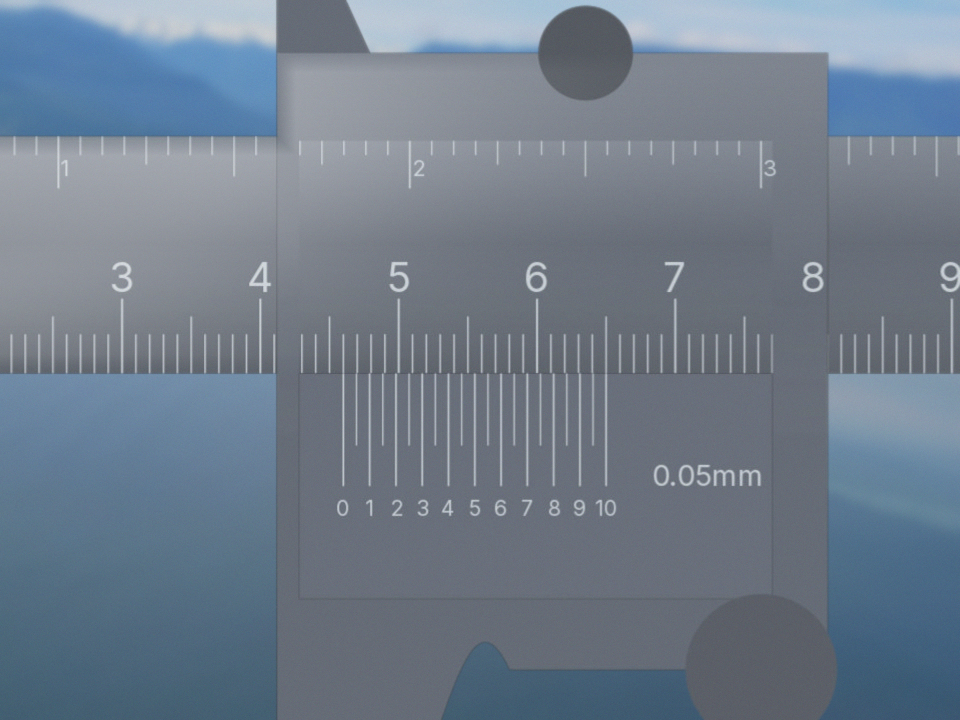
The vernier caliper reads 46.0 mm
